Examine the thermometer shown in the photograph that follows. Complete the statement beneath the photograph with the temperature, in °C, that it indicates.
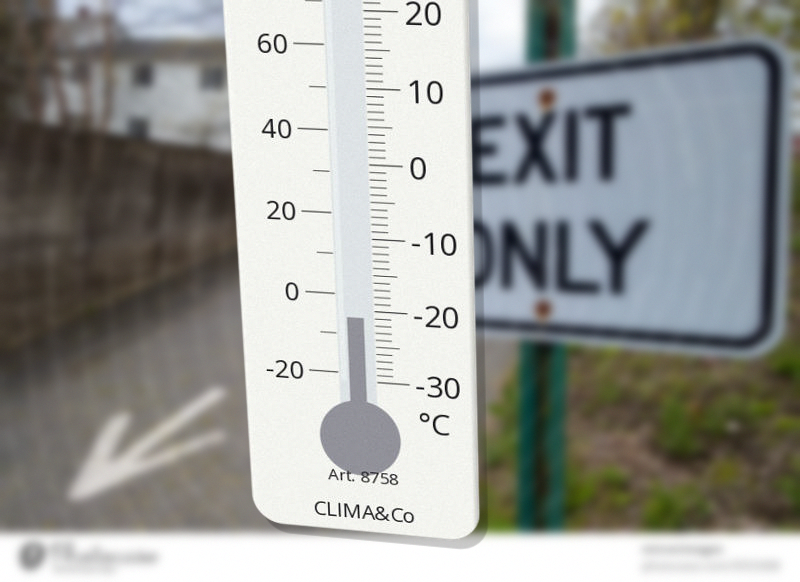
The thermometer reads -21 °C
